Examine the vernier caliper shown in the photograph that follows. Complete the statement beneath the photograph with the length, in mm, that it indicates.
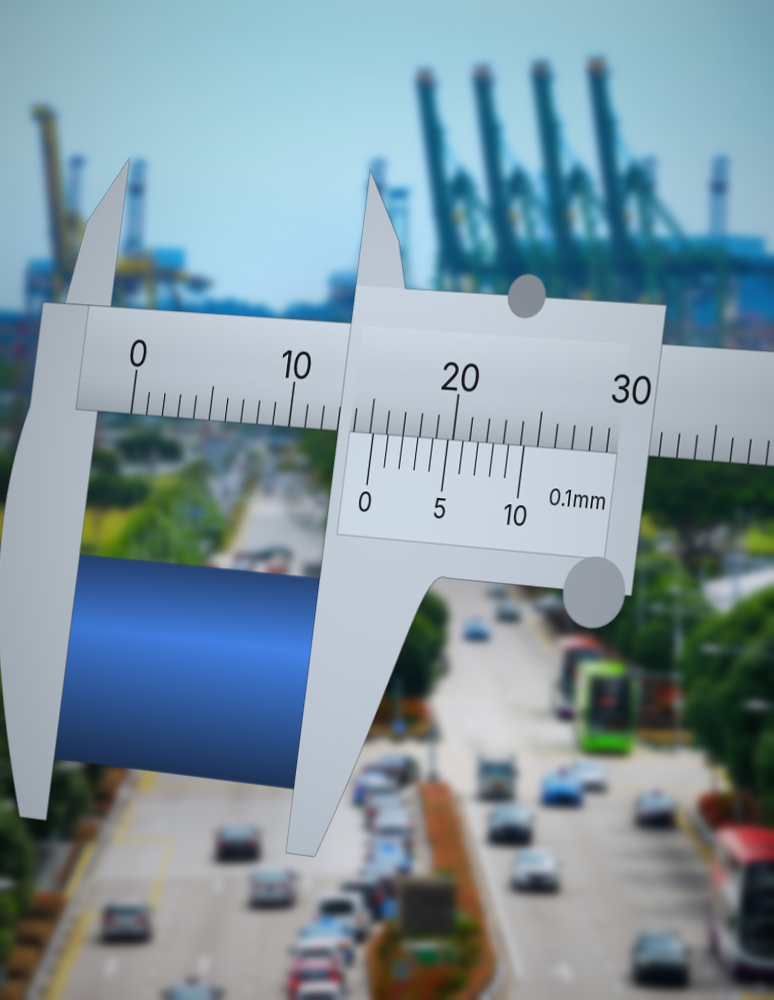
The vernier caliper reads 15.2 mm
